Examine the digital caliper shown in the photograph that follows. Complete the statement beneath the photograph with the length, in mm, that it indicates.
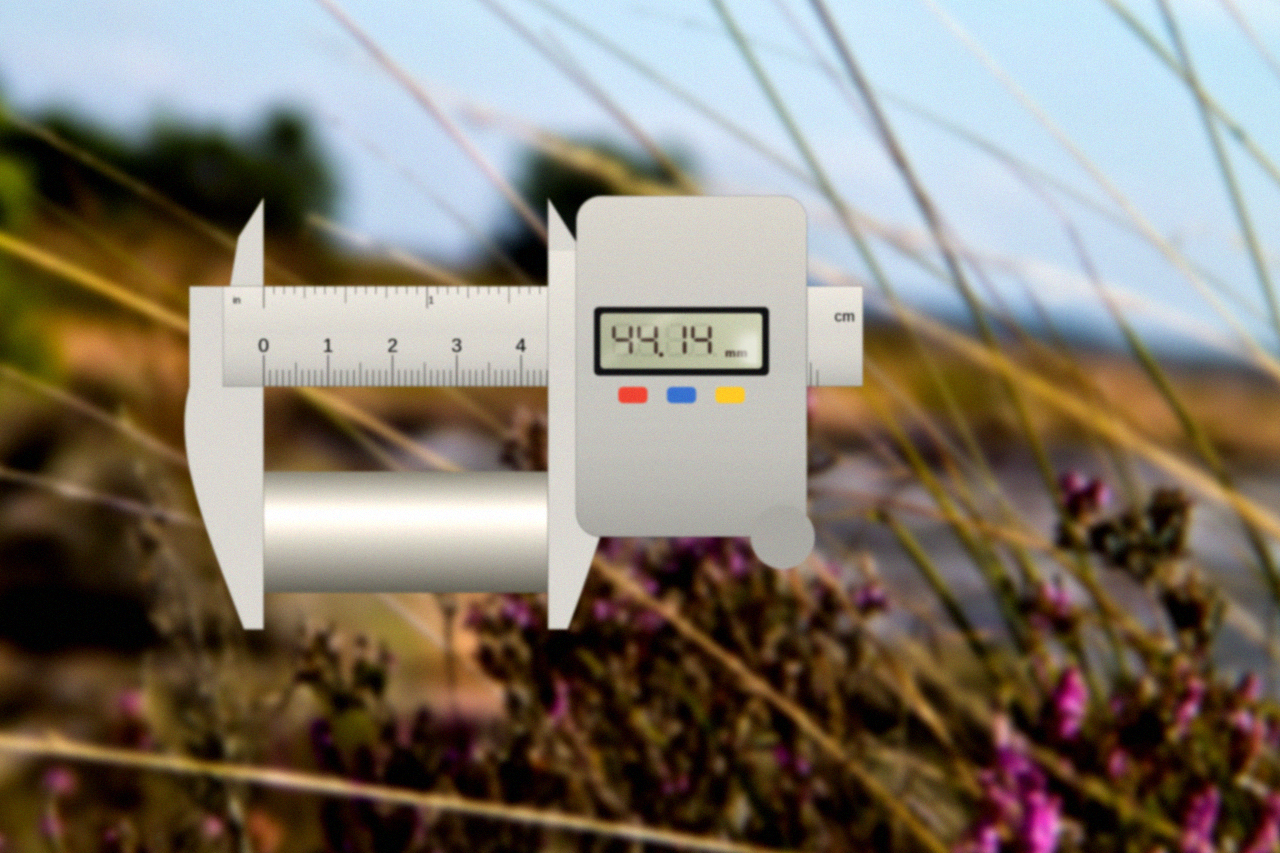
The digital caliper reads 44.14 mm
